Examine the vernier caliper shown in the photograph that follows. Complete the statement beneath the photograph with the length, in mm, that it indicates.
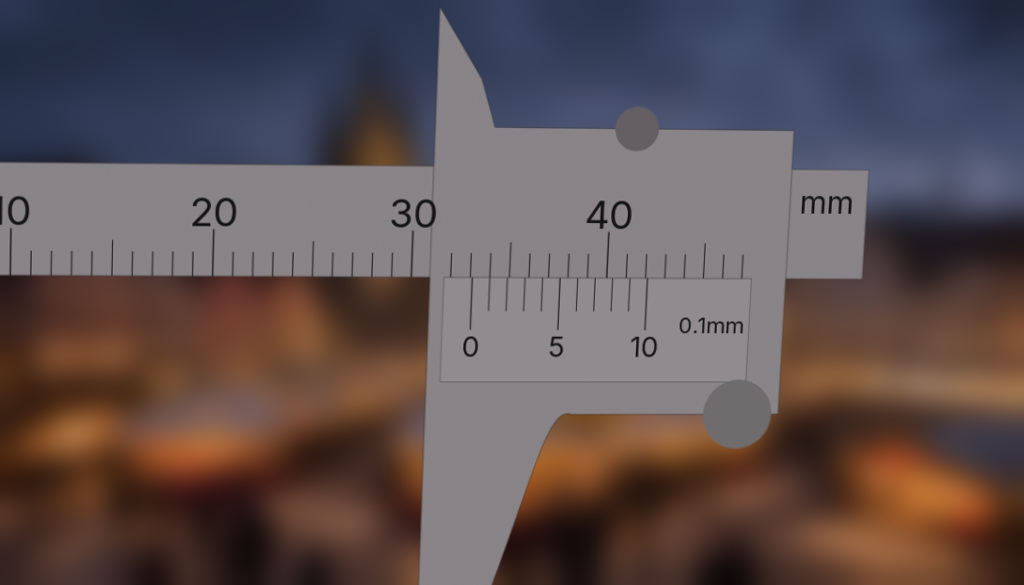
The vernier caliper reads 33.1 mm
